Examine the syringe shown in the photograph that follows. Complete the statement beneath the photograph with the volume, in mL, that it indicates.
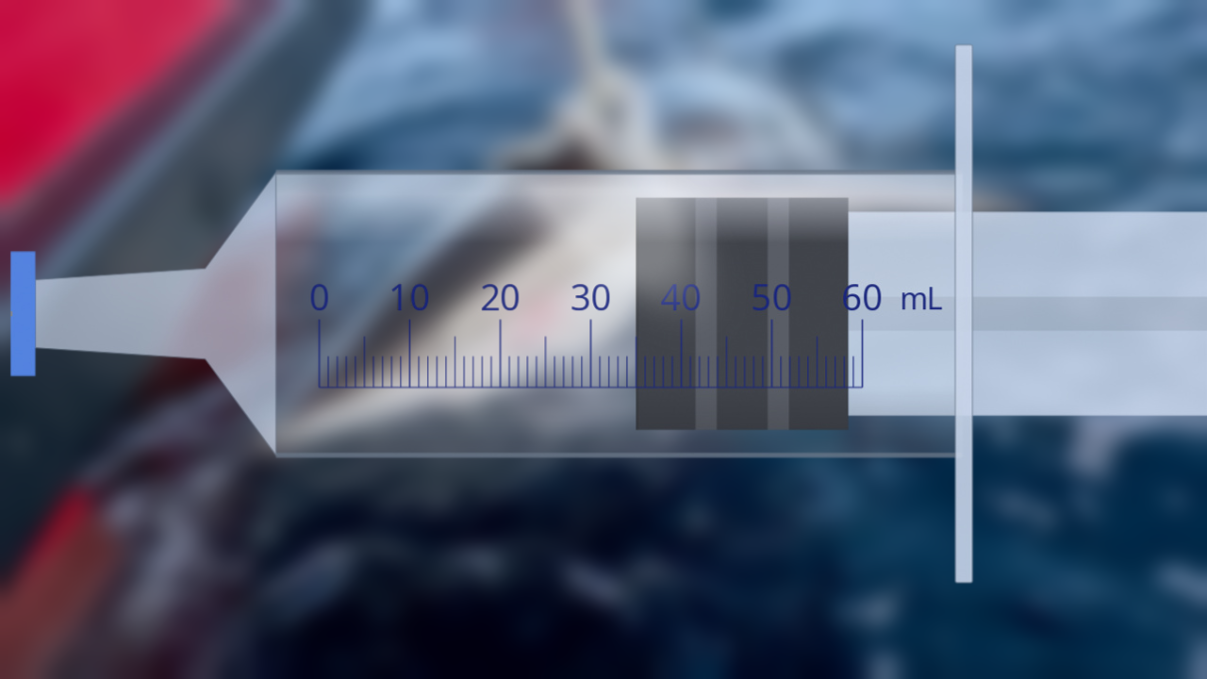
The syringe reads 35 mL
